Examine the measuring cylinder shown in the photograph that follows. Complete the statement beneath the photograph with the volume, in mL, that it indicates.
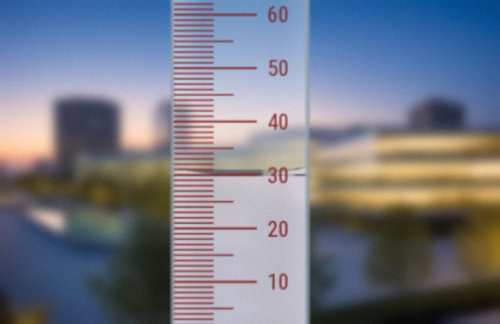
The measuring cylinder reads 30 mL
